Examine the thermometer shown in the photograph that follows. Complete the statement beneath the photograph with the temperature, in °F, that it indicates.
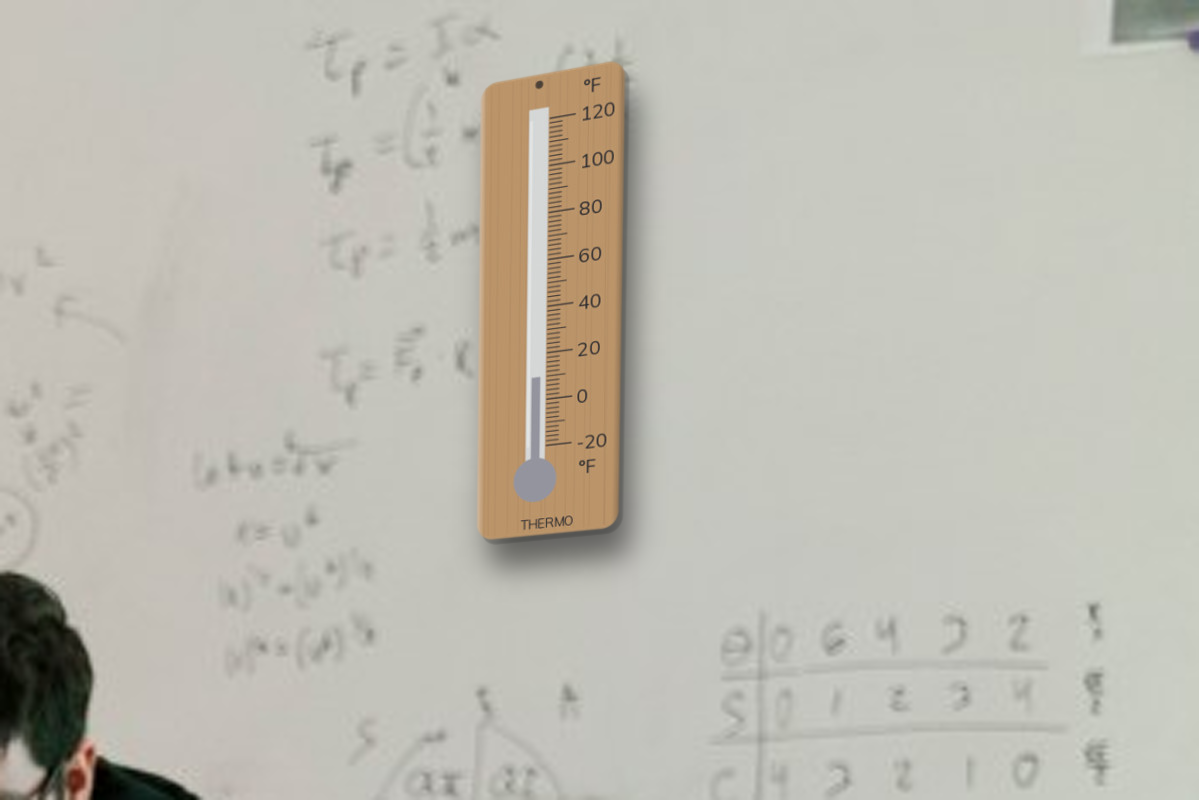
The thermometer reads 10 °F
